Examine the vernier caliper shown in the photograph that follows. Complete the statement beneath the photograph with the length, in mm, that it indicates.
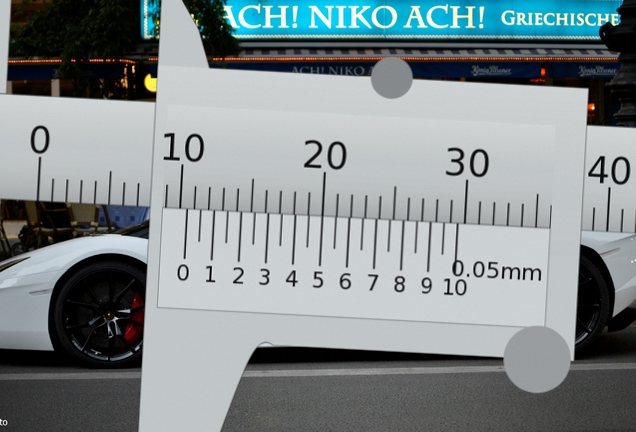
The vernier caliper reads 10.5 mm
